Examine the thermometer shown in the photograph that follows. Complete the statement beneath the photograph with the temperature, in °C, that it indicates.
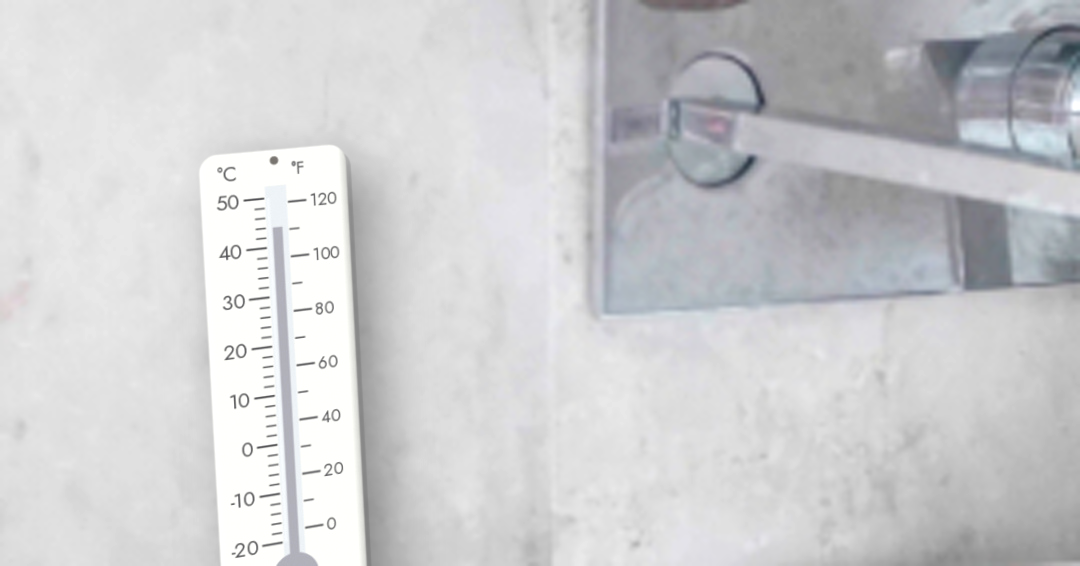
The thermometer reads 44 °C
